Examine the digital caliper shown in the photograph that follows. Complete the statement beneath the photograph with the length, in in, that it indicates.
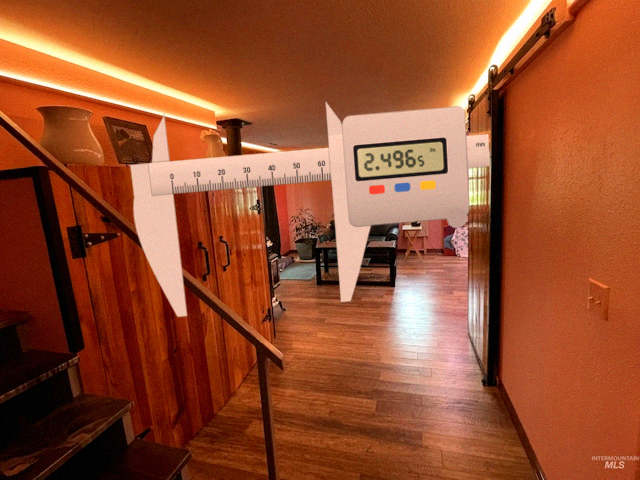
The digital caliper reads 2.4965 in
